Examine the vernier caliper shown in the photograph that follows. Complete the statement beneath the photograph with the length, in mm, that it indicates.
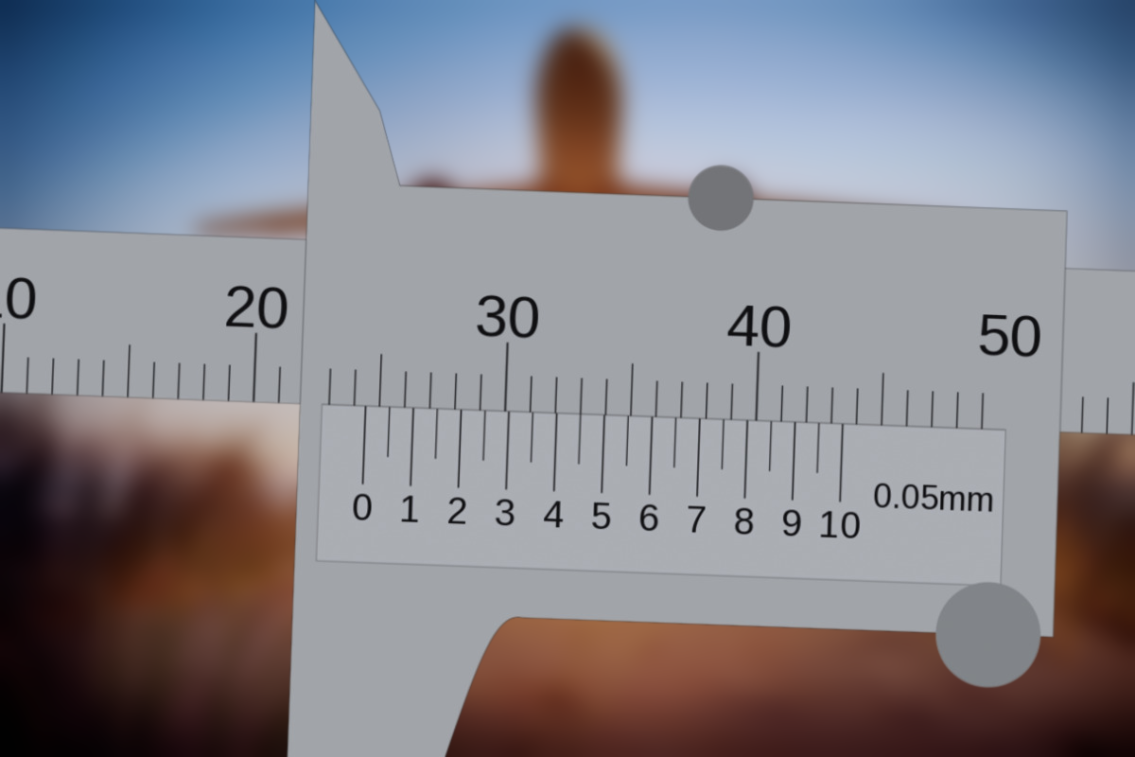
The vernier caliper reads 24.45 mm
